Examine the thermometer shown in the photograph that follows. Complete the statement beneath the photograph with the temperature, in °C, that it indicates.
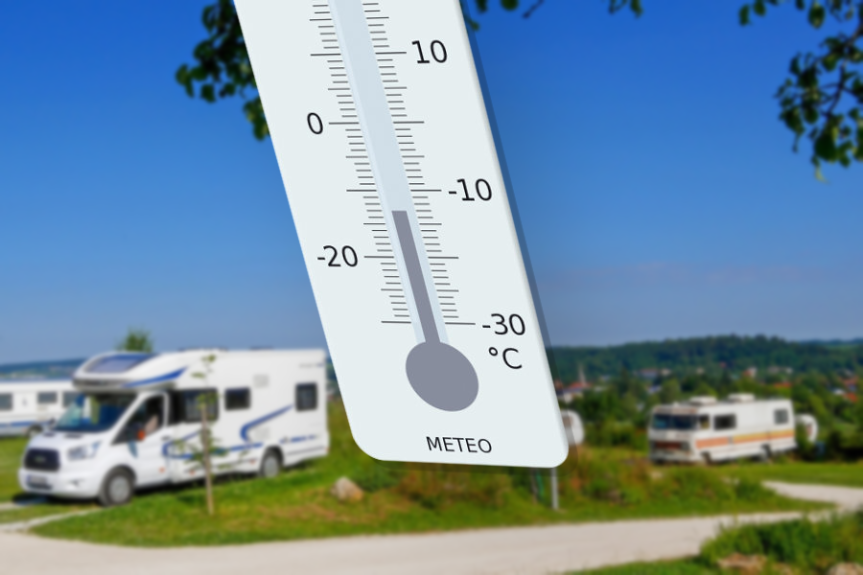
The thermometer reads -13 °C
